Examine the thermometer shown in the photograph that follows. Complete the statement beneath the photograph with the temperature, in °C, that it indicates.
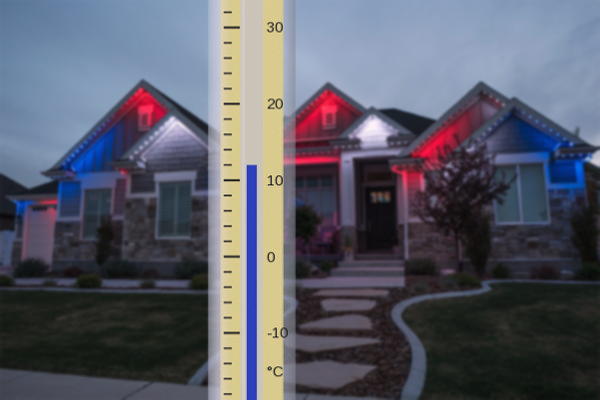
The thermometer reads 12 °C
